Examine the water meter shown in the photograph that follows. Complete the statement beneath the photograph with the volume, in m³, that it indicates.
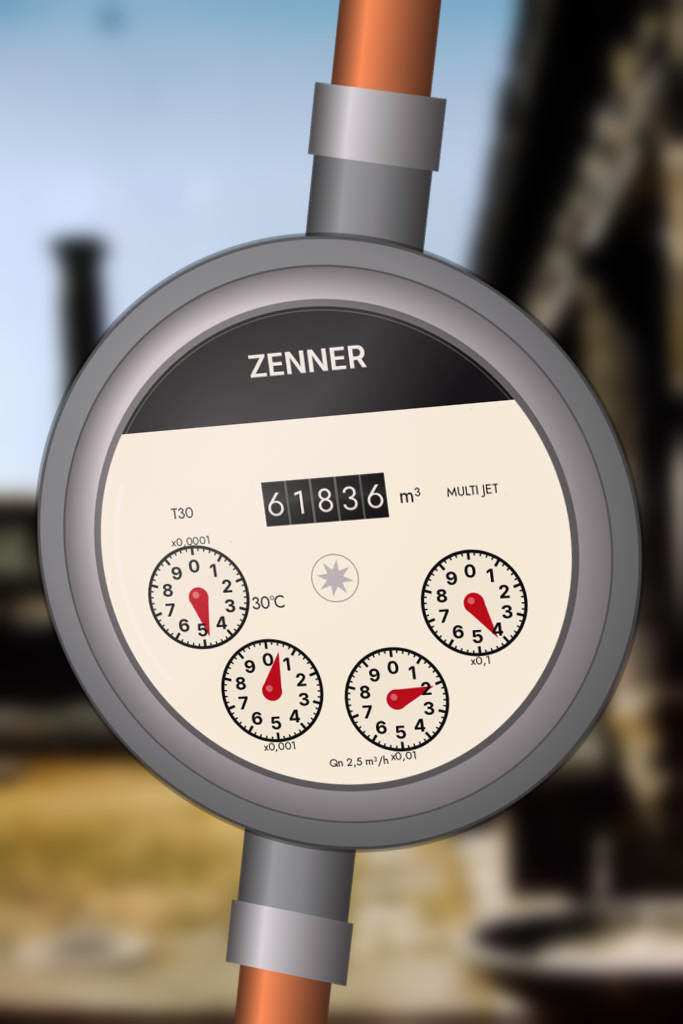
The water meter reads 61836.4204 m³
